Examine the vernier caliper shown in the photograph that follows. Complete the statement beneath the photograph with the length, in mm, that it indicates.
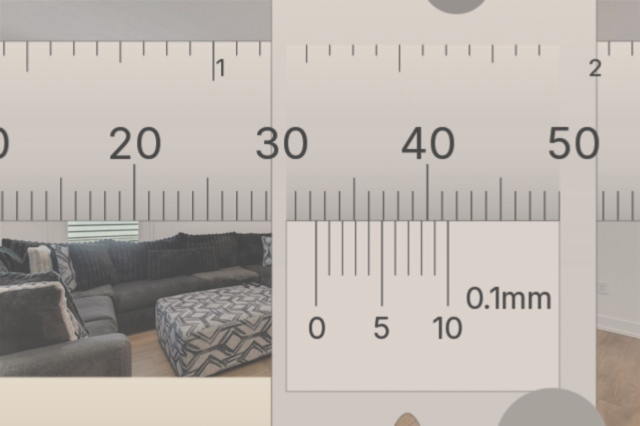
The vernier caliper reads 32.4 mm
